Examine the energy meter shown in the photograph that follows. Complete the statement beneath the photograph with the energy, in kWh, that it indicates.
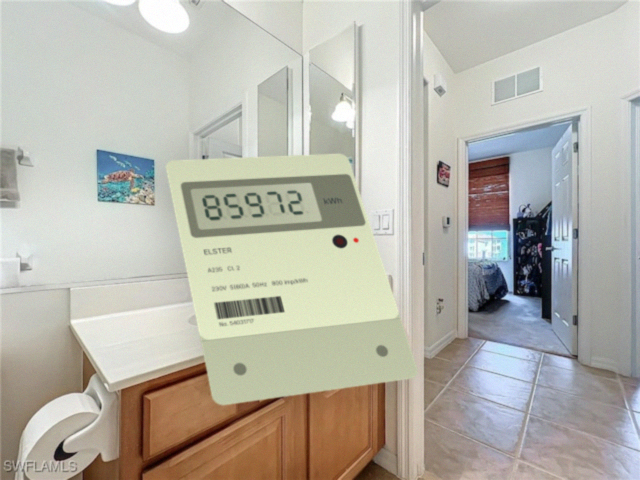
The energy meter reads 85972 kWh
